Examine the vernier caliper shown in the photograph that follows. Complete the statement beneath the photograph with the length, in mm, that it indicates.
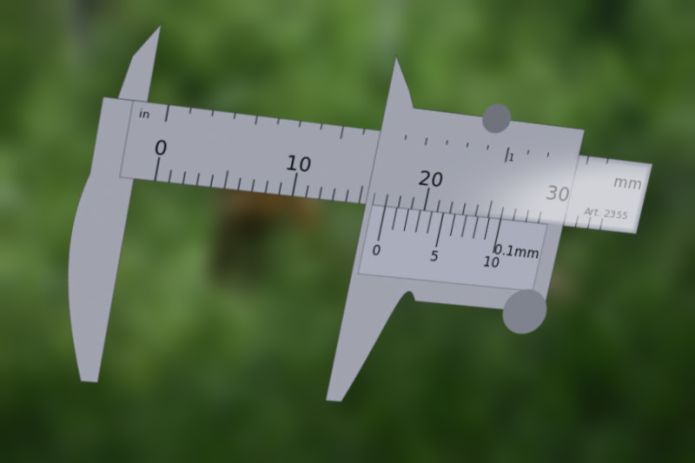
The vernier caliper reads 17.0 mm
